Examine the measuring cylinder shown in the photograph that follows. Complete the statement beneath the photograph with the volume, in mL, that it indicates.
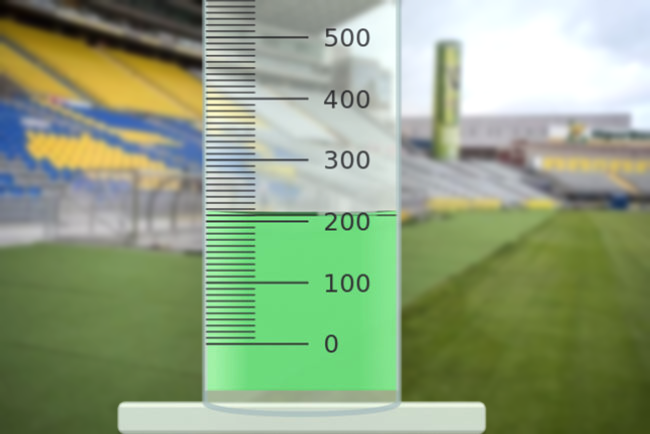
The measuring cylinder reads 210 mL
